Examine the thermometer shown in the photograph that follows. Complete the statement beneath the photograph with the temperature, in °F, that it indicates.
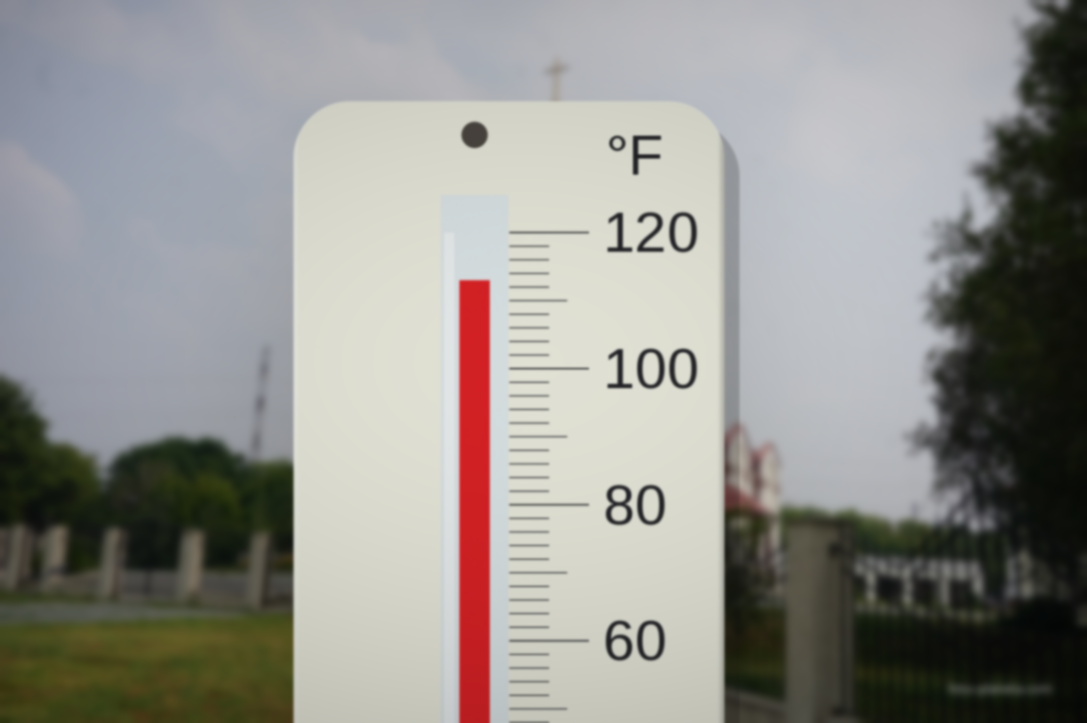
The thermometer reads 113 °F
